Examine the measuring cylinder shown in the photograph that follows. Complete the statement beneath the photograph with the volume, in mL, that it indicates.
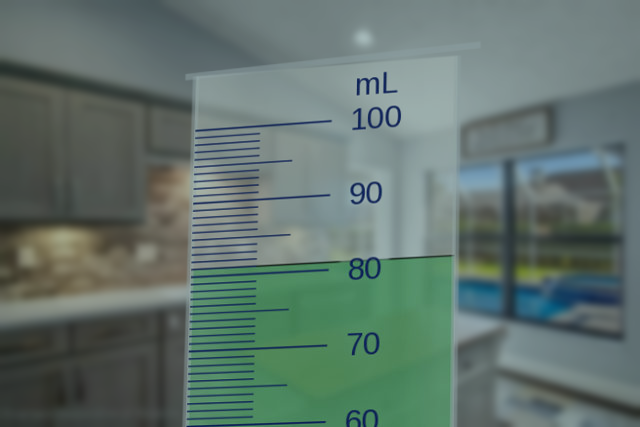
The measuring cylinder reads 81 mL
